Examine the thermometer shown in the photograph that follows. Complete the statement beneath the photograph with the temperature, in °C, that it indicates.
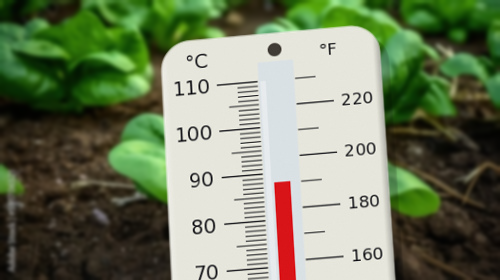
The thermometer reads 88 °C
